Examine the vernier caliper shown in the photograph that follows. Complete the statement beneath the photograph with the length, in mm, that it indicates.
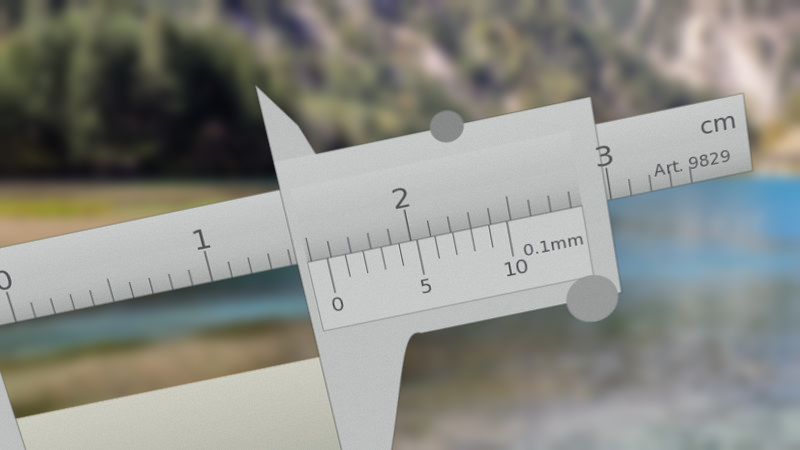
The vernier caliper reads 15.8 mm
